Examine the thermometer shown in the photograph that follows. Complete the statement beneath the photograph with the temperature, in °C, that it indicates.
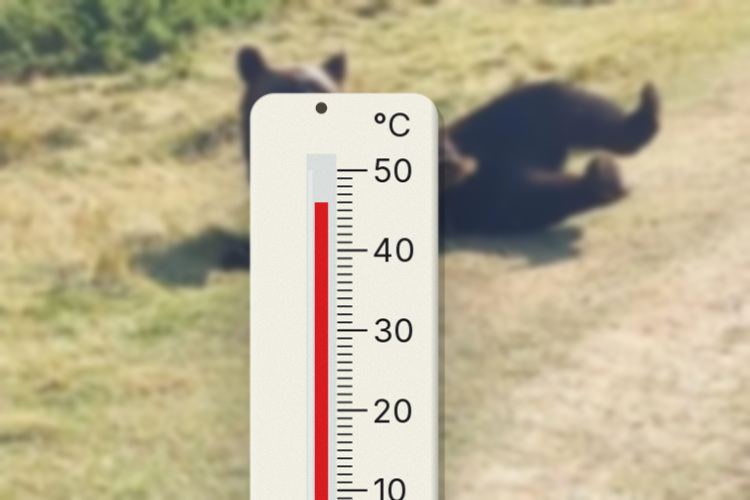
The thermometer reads 46 °C
